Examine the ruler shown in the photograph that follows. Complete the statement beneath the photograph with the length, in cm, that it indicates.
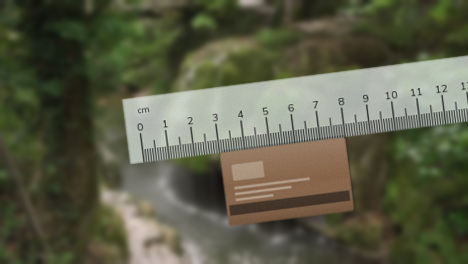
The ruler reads 5 cm
